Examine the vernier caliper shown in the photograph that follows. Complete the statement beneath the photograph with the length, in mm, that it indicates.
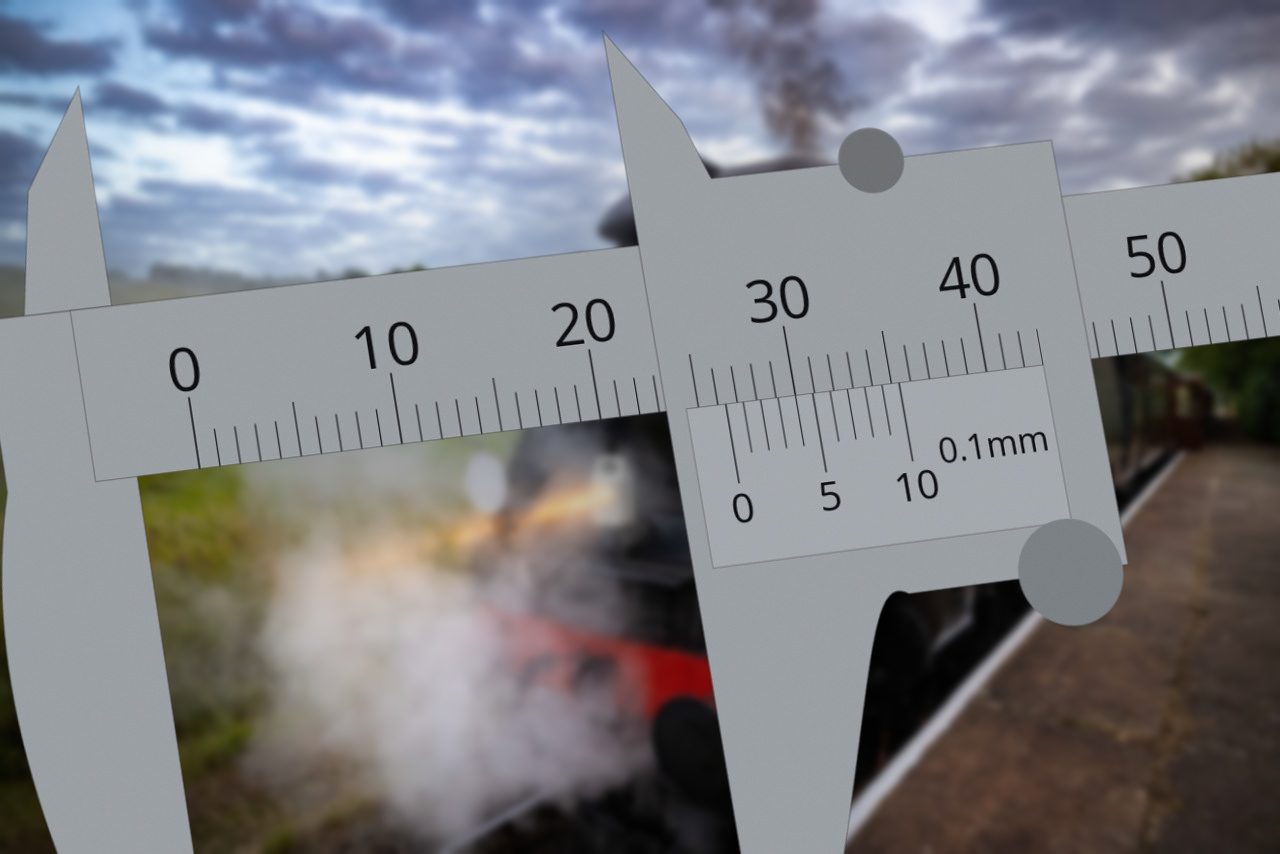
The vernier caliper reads 26.4 mm
